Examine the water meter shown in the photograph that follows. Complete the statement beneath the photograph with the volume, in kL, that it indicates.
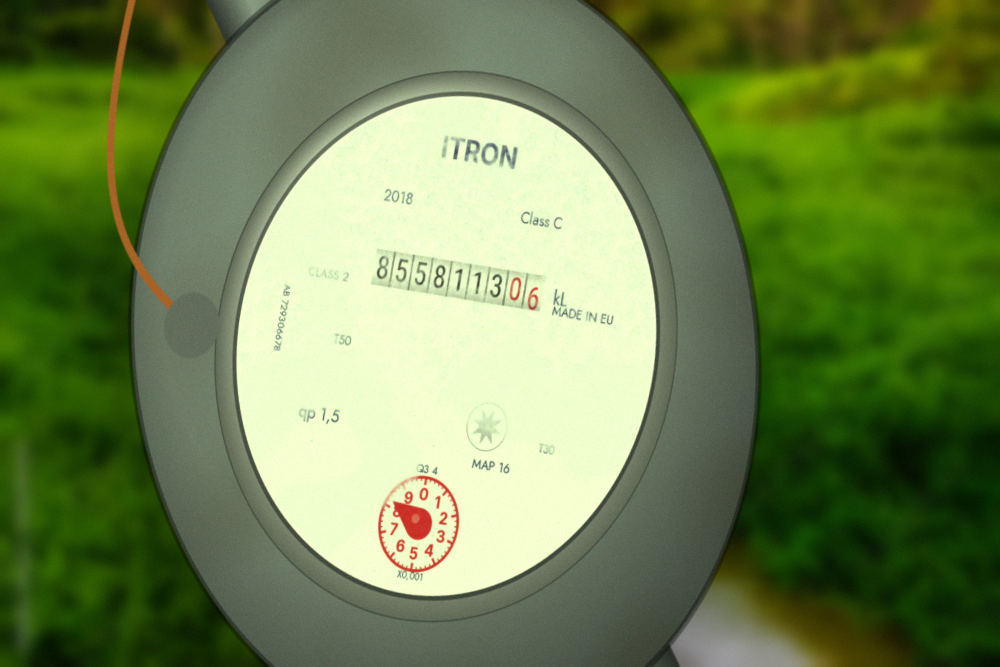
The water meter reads 8558113.058 kL
